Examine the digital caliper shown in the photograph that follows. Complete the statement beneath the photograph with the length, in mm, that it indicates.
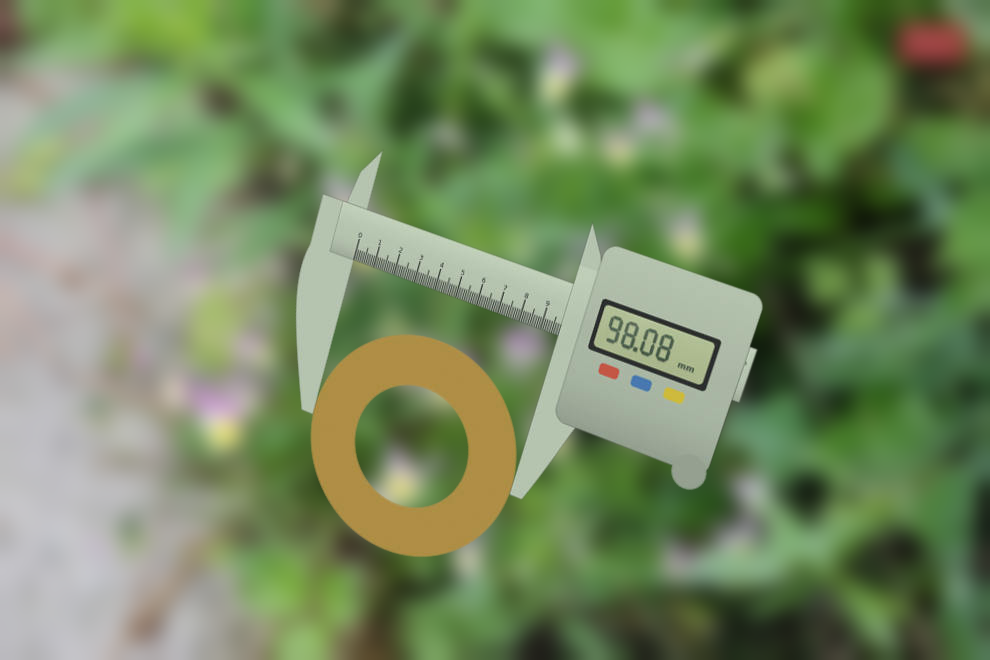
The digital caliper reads 98.08 mm
